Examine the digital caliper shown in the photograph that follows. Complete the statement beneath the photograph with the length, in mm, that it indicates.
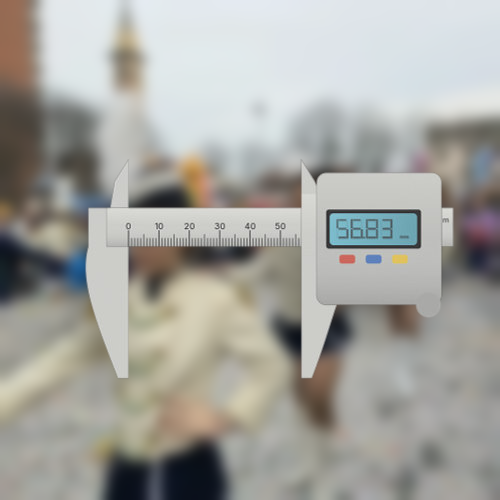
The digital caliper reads 56.83 mm
